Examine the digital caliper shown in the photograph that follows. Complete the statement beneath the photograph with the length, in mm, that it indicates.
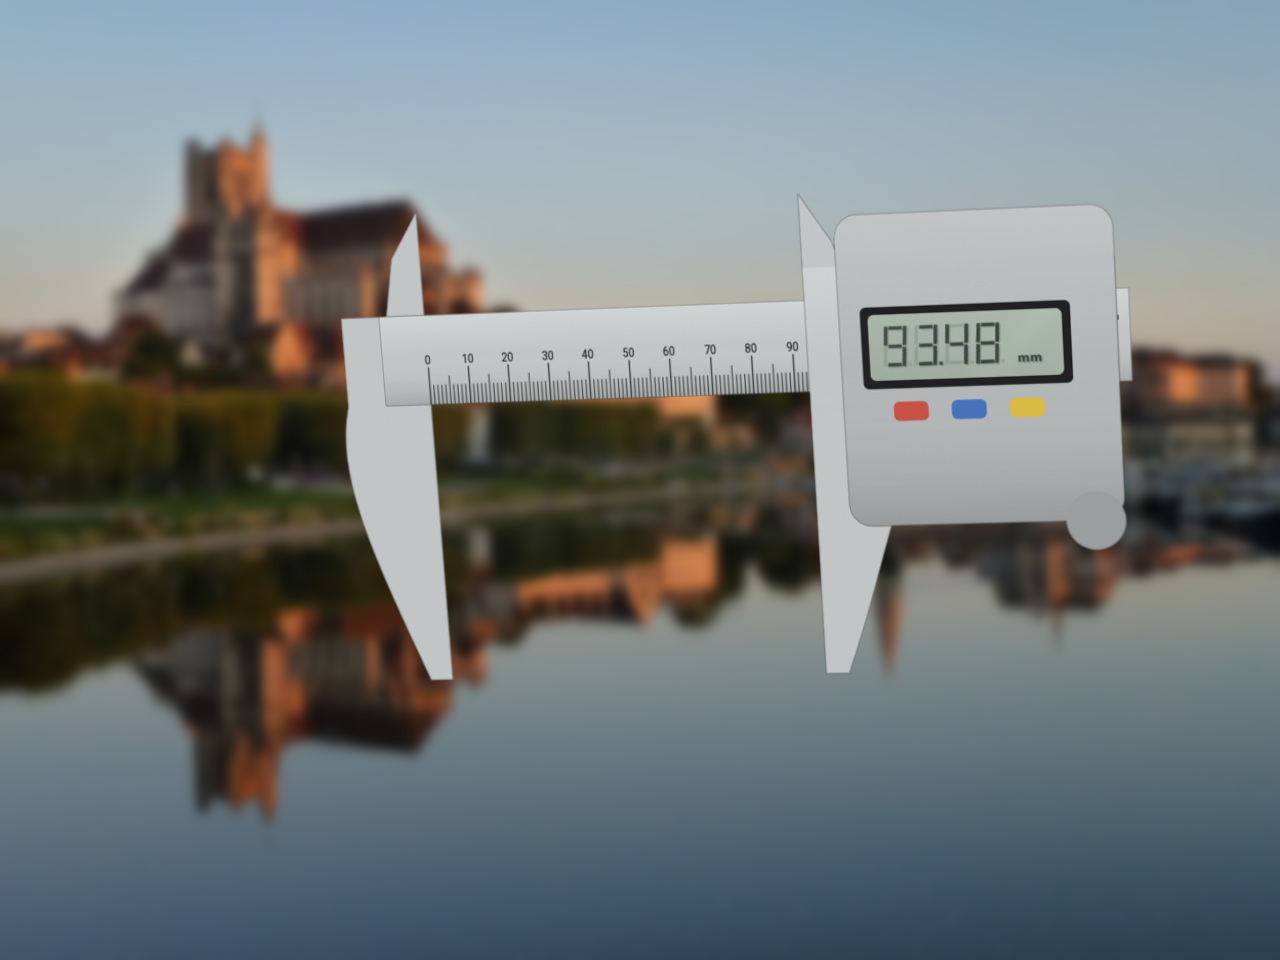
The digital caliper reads 93.48 mm
